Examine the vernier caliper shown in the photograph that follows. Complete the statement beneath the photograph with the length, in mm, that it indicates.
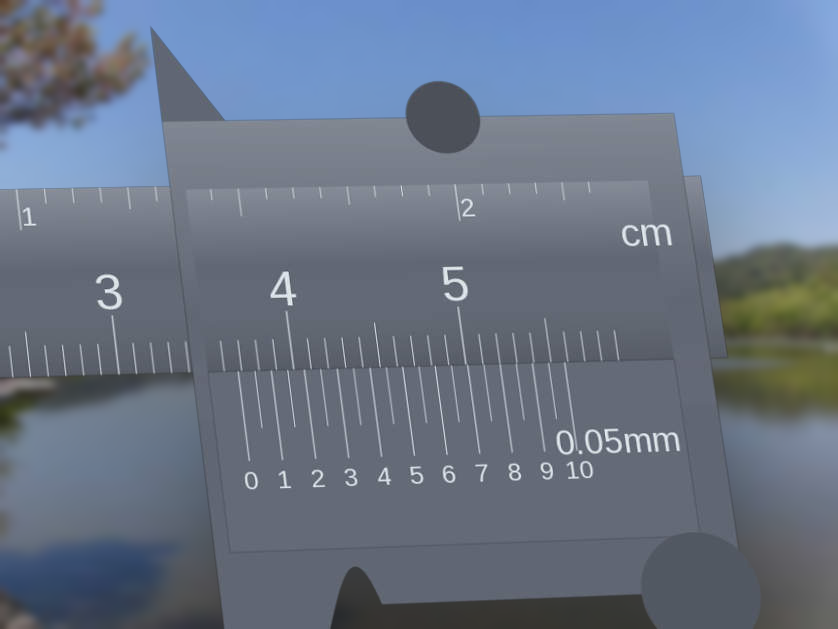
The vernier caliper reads 36.8 mm
